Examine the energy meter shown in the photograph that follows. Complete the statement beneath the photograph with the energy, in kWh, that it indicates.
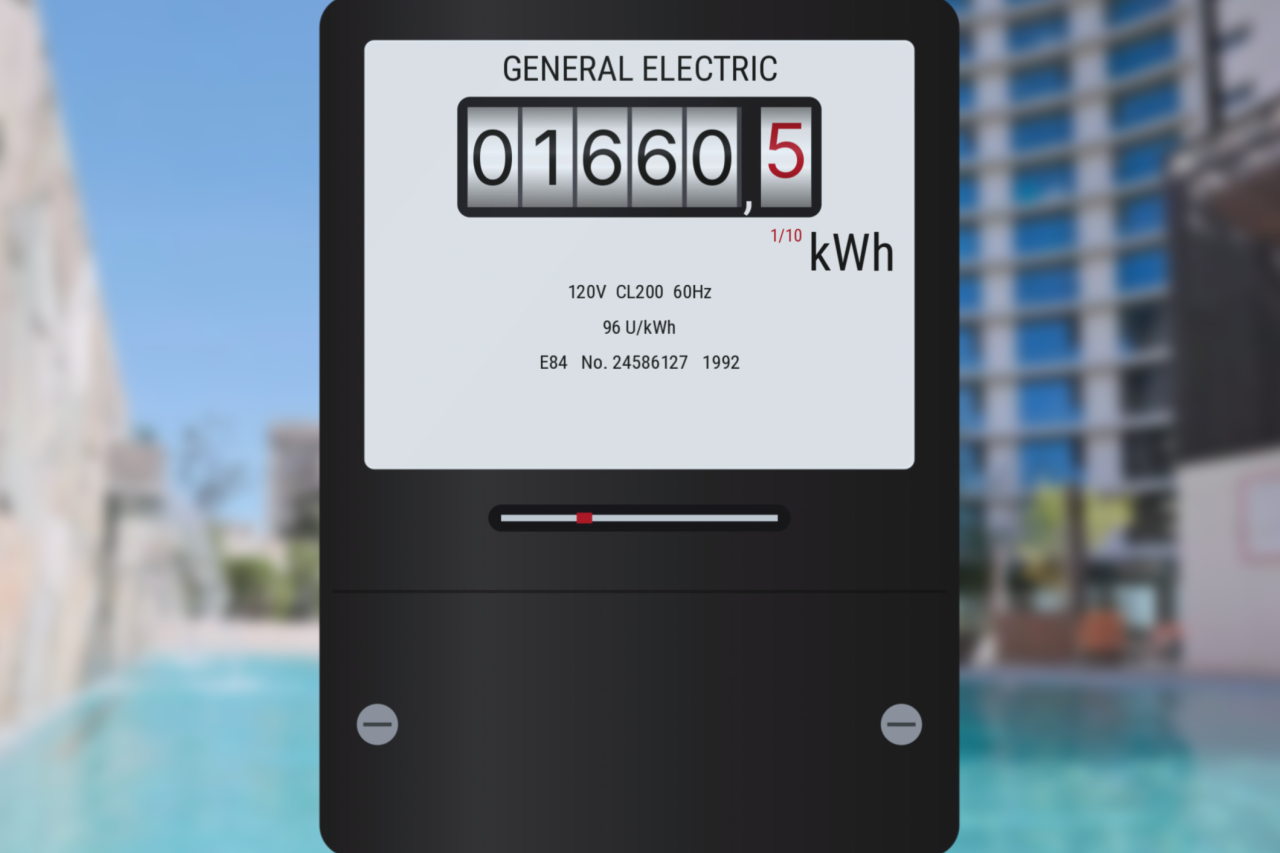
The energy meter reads 1660.5 kWh
